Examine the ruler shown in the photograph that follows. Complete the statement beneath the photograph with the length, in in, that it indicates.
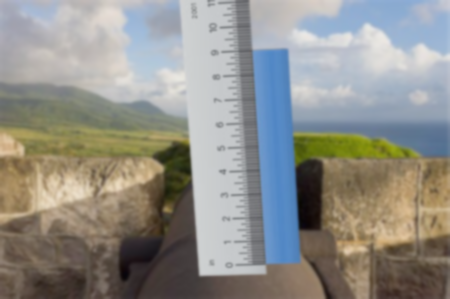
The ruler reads 9 in
